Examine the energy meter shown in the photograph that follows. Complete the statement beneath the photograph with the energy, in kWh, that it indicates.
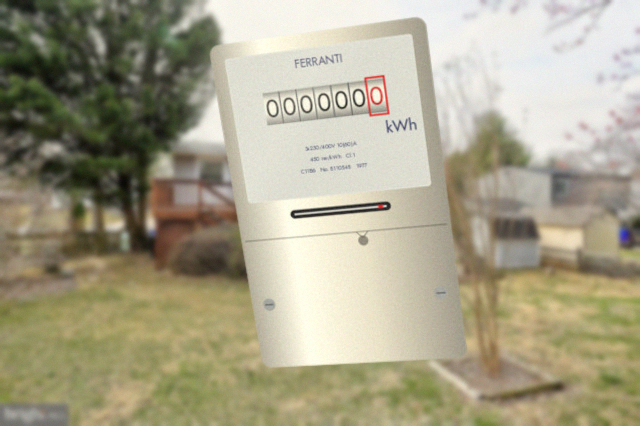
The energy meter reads 0.0 kWh
